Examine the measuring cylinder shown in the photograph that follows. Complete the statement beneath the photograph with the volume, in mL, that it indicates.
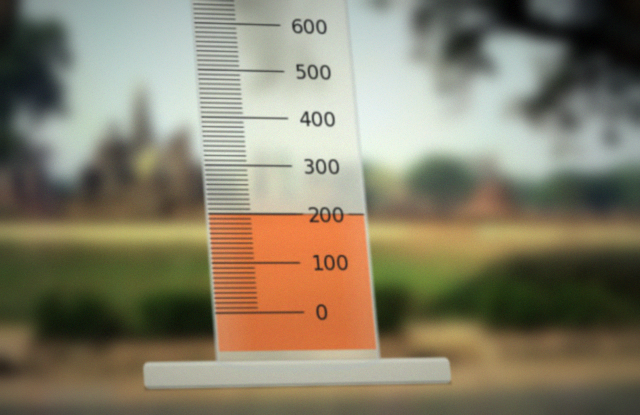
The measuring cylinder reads 200 mL
